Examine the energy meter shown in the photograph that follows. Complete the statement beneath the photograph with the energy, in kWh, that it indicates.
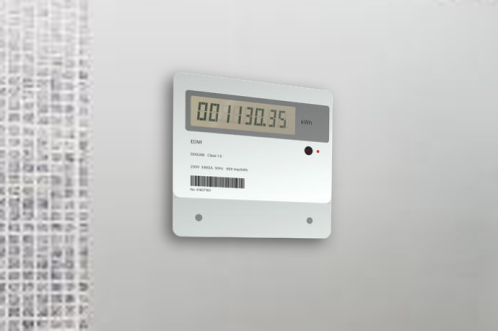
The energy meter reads 1130.35 kWh
